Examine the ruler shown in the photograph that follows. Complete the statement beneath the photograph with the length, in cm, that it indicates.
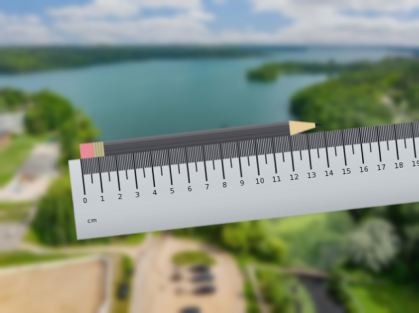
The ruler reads 14 cm
